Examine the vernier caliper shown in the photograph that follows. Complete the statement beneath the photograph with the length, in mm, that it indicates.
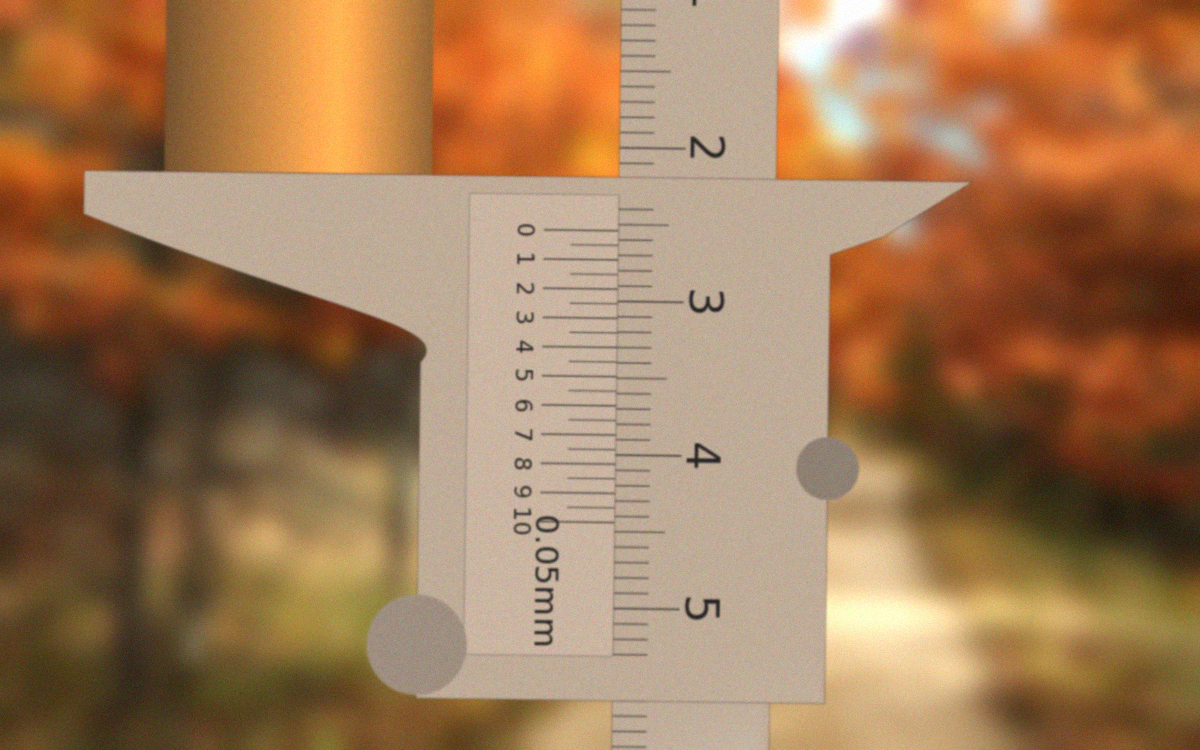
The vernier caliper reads 25.4 mm
